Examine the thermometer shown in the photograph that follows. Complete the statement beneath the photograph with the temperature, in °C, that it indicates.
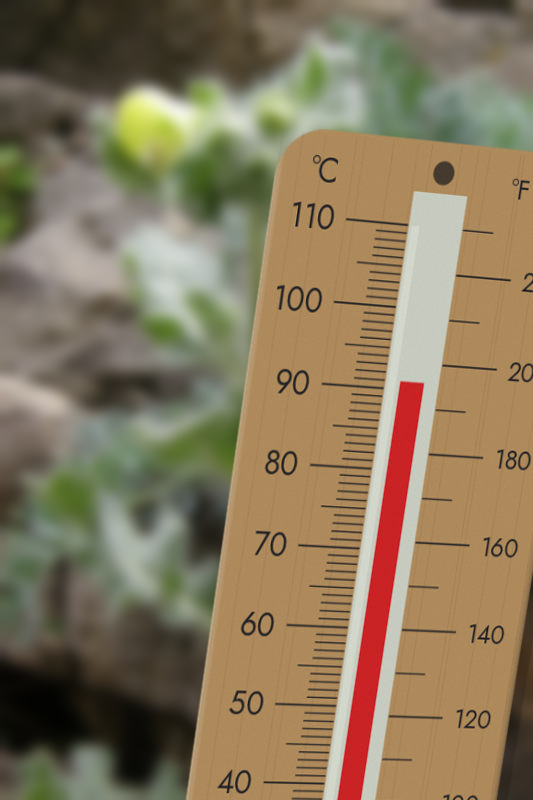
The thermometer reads 91 °C
